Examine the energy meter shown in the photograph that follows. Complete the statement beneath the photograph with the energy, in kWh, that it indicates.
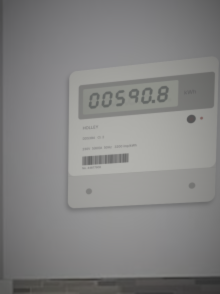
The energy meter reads 590.8 kWh
